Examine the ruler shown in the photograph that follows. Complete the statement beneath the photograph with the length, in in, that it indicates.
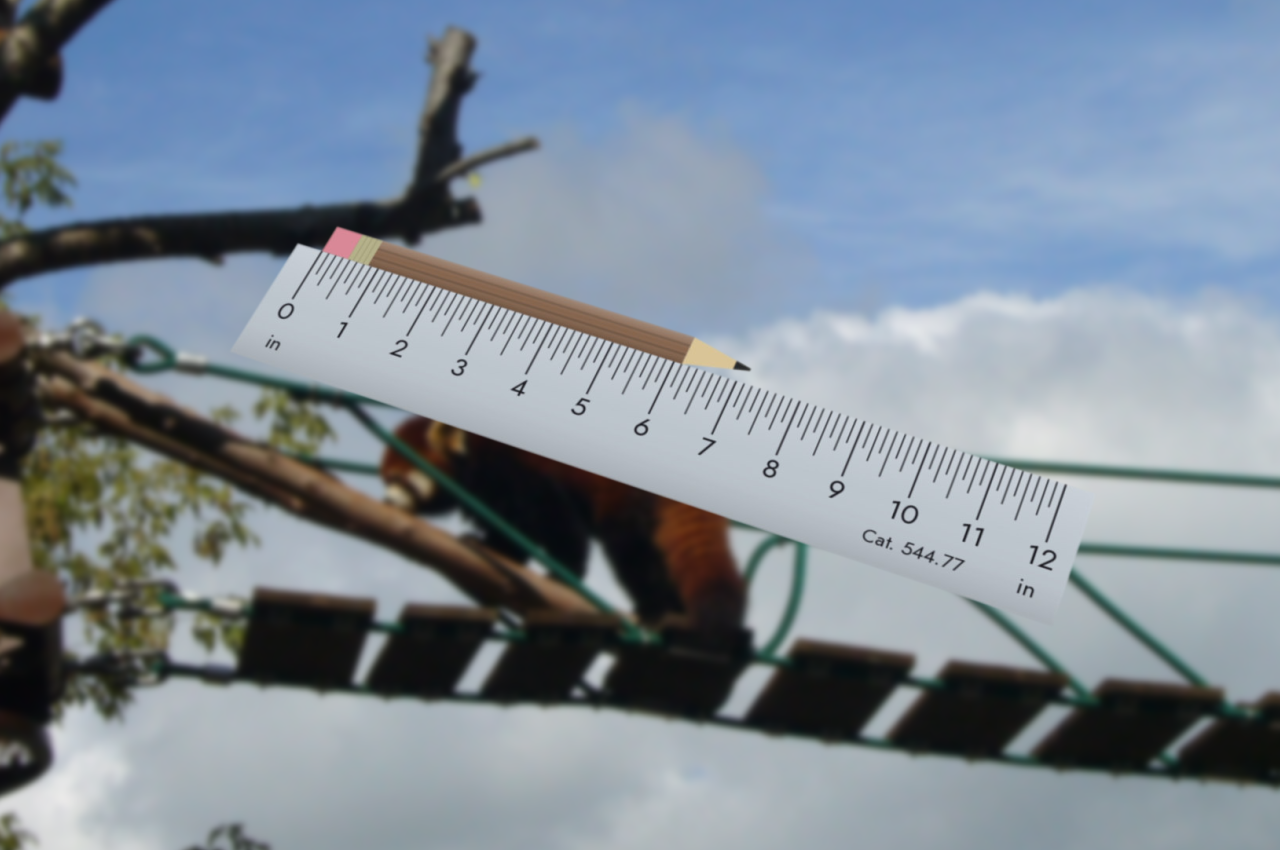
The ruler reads 7.125 in
